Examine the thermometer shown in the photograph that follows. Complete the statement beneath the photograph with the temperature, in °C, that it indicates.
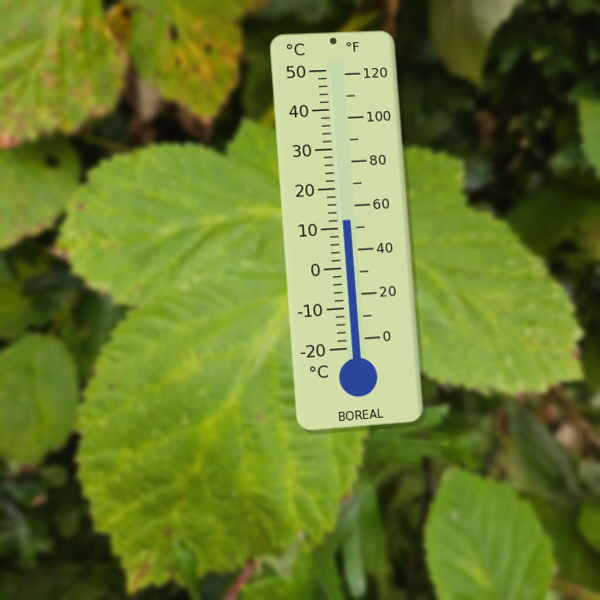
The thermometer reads 12 °C
